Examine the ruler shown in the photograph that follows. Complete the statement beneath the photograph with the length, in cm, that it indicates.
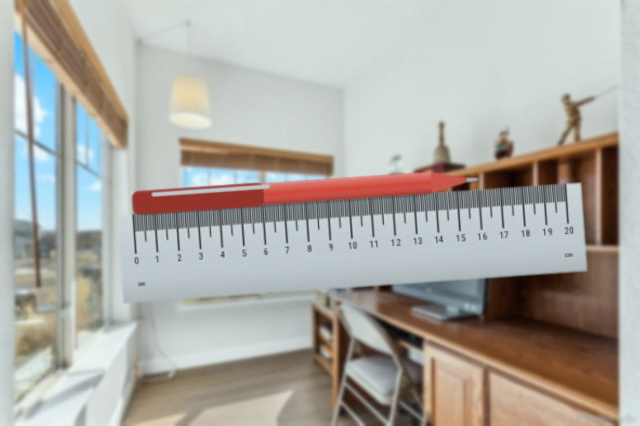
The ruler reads 16 cm
